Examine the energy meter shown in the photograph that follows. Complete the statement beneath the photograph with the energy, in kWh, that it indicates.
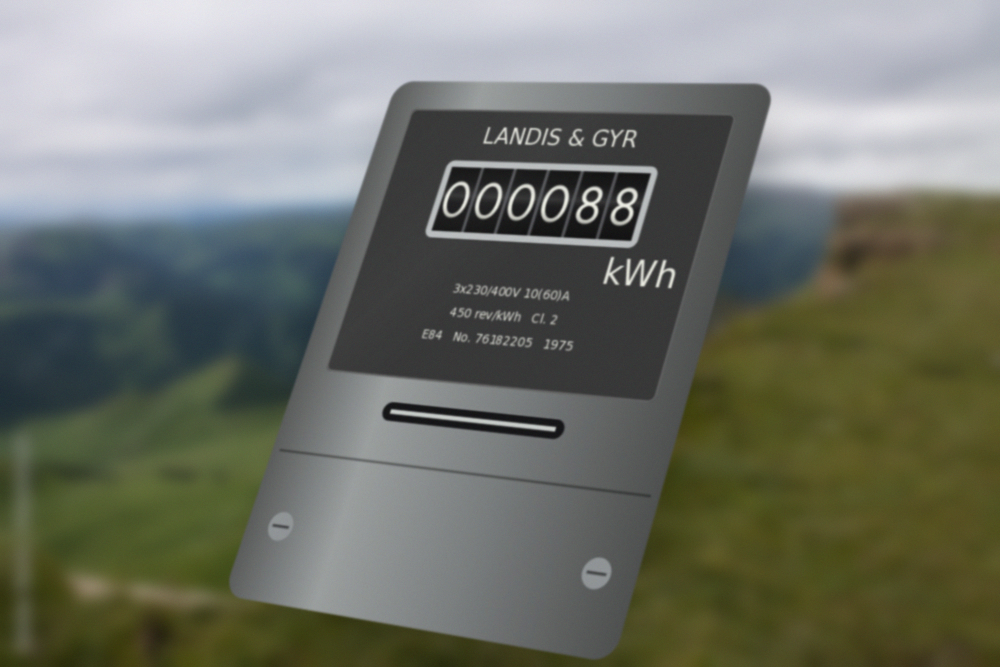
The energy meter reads 88 kWh
